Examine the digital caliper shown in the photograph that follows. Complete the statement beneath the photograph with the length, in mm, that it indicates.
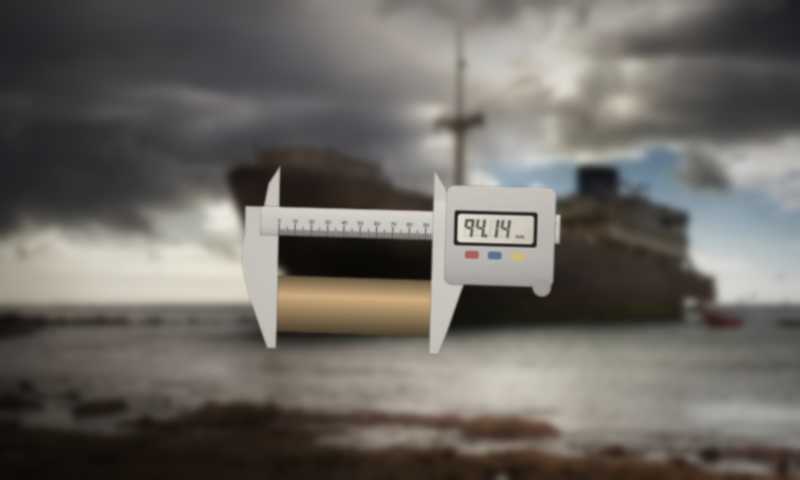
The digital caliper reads 94.14 mm
